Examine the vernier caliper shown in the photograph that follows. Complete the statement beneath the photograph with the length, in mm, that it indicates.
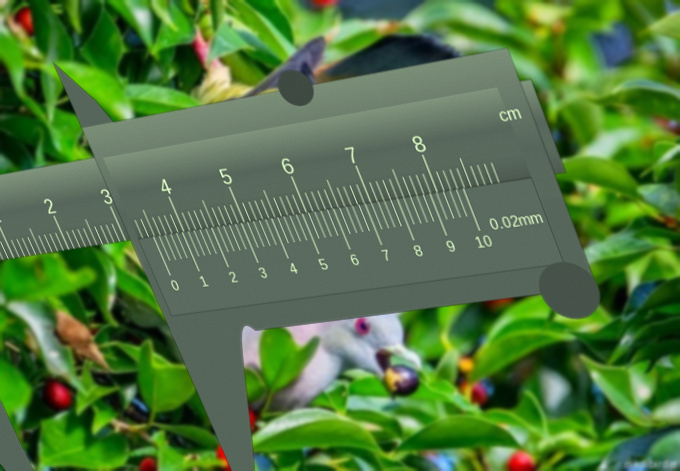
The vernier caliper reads 34.8 mm
